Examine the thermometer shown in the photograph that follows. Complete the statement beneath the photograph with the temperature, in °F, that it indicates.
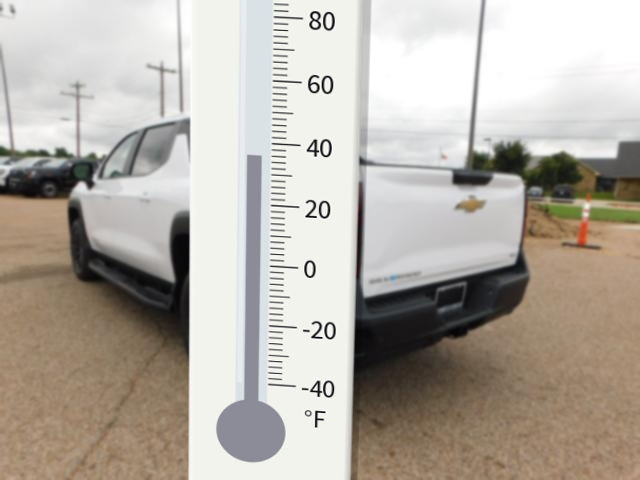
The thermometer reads 36 °F
